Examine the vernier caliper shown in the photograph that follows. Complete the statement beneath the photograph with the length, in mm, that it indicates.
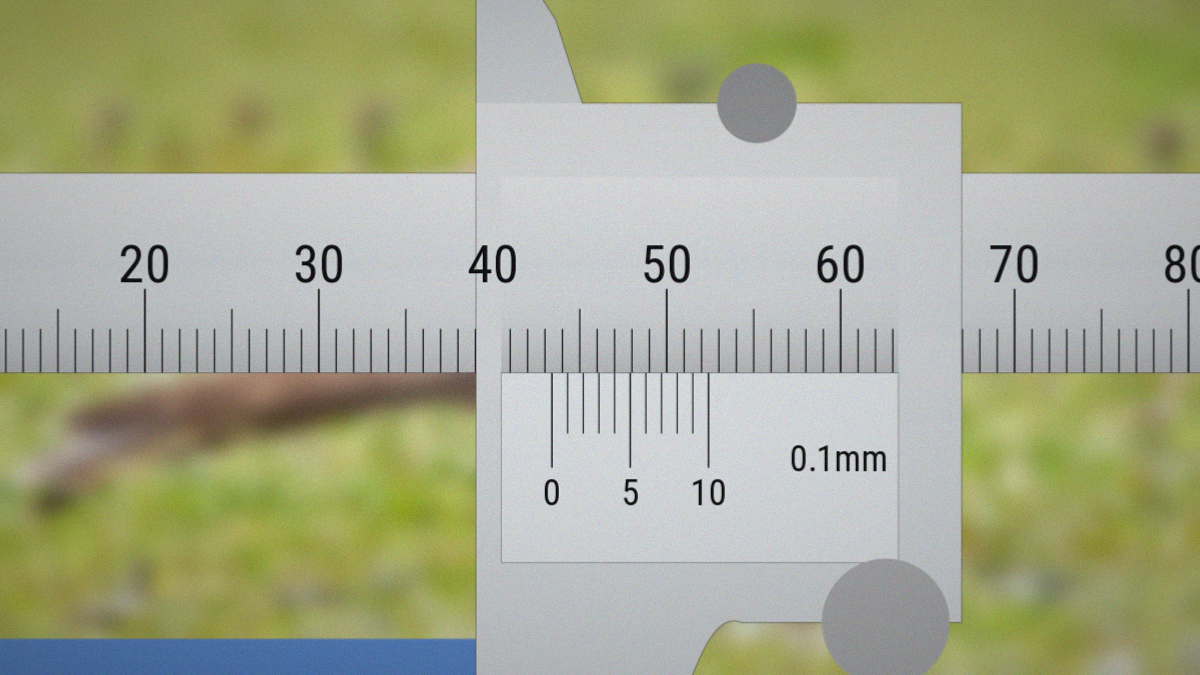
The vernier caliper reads 43.4 mm
